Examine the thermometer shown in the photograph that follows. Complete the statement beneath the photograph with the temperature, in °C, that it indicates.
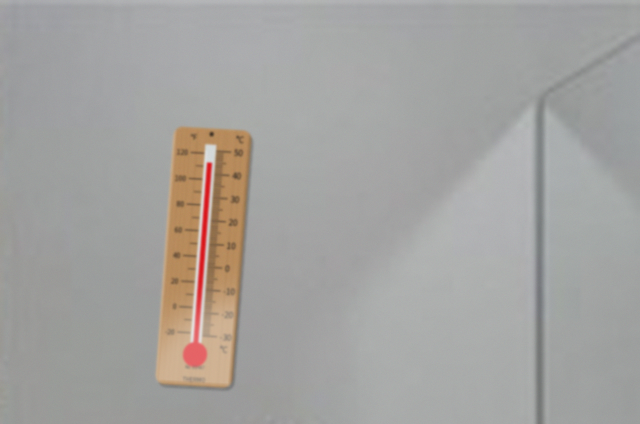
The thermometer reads 45 °C
